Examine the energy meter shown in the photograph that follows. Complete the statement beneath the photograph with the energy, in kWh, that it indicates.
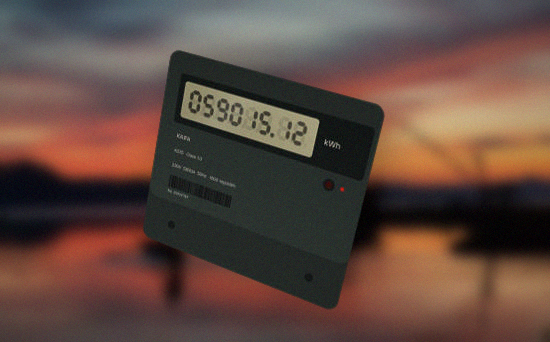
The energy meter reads 59015.12 kWh
